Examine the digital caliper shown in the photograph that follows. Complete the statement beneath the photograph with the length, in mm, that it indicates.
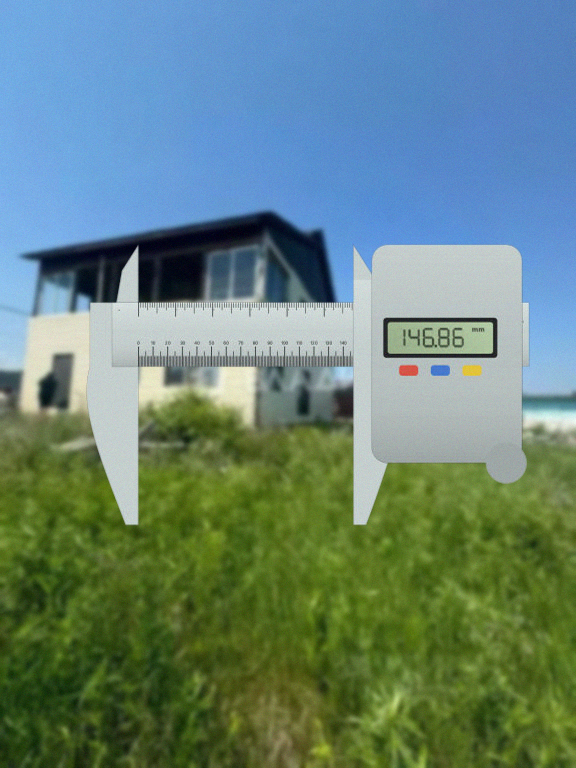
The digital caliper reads 146.86 mm
